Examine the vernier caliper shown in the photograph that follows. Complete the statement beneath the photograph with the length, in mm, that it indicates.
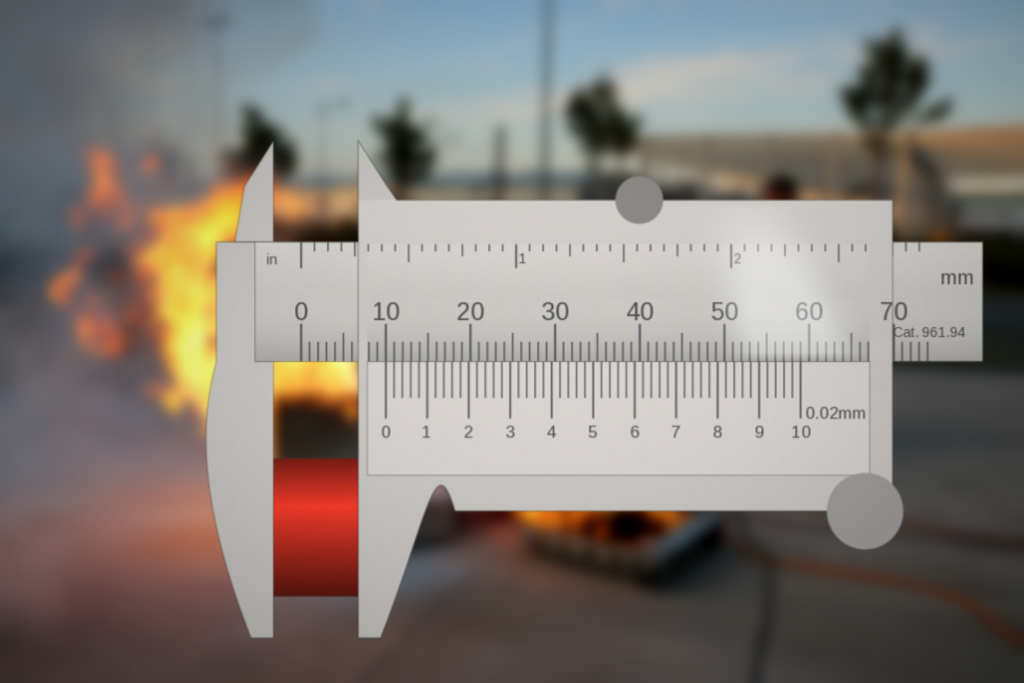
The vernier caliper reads 10.0 mm
